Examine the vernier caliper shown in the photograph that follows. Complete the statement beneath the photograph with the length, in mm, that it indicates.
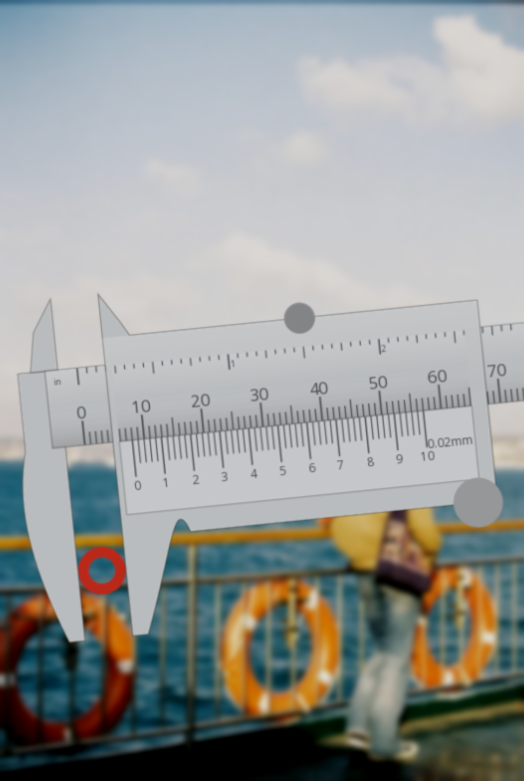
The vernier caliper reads 8.0 mm
